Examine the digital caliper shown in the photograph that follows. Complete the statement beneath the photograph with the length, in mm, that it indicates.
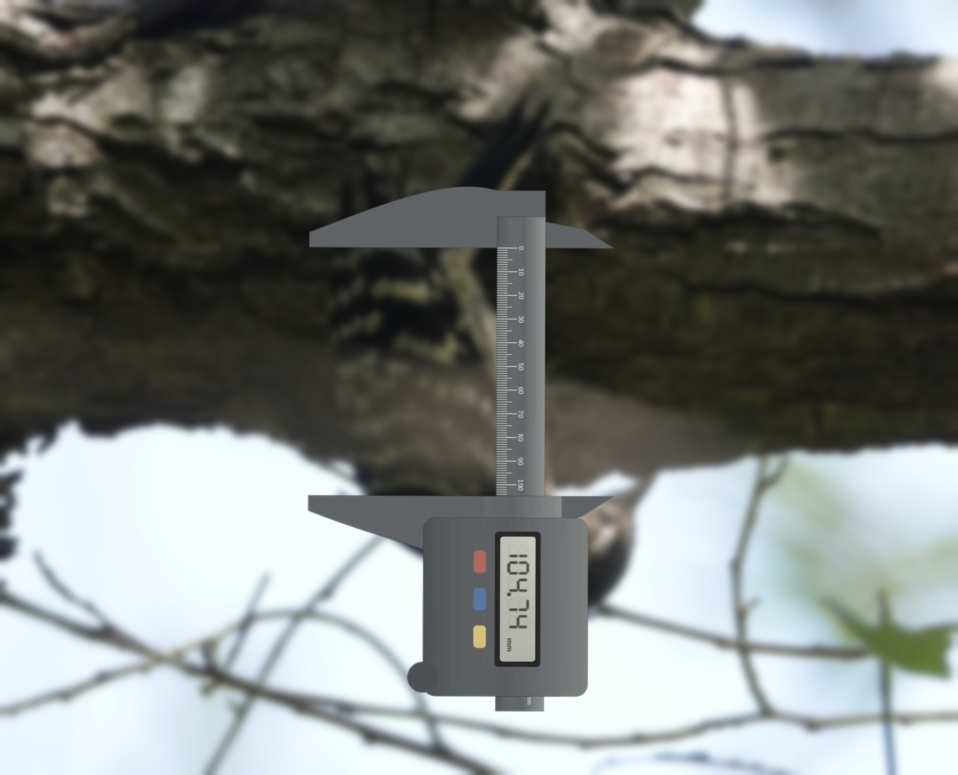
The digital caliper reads 104.74 mm
